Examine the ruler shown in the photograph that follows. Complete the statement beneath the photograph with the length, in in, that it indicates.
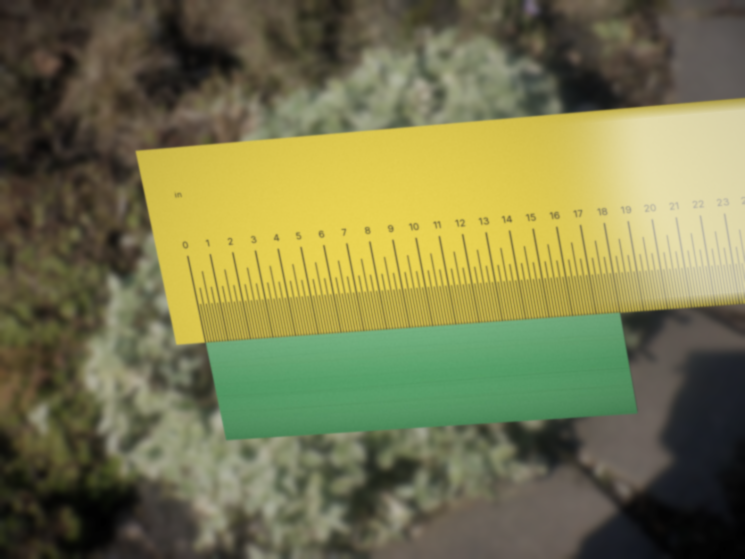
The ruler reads 18 in
